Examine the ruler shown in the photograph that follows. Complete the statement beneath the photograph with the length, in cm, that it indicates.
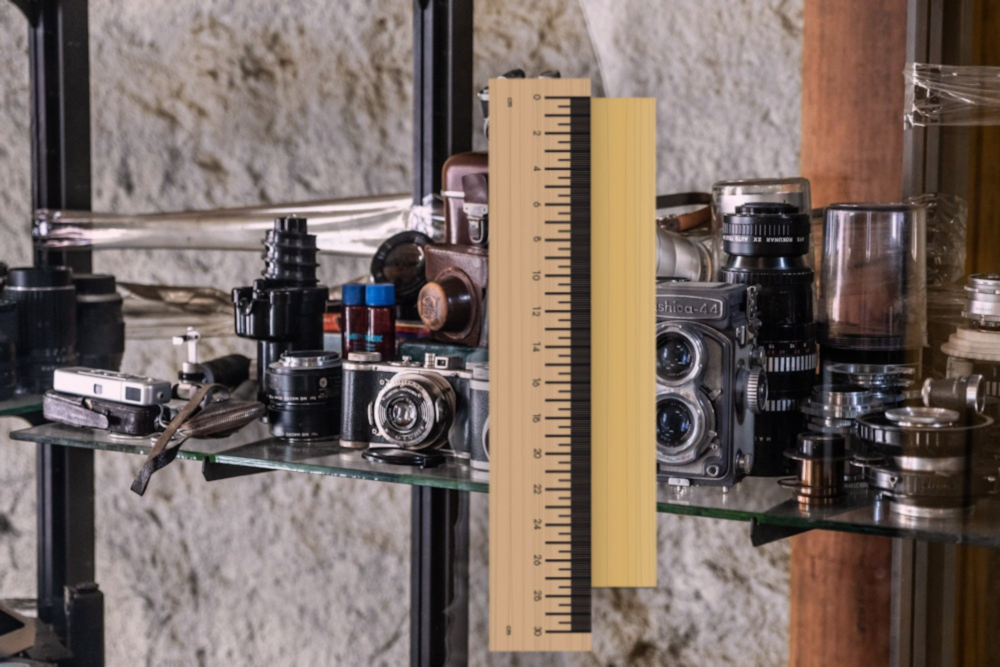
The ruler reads 27.5 cm
